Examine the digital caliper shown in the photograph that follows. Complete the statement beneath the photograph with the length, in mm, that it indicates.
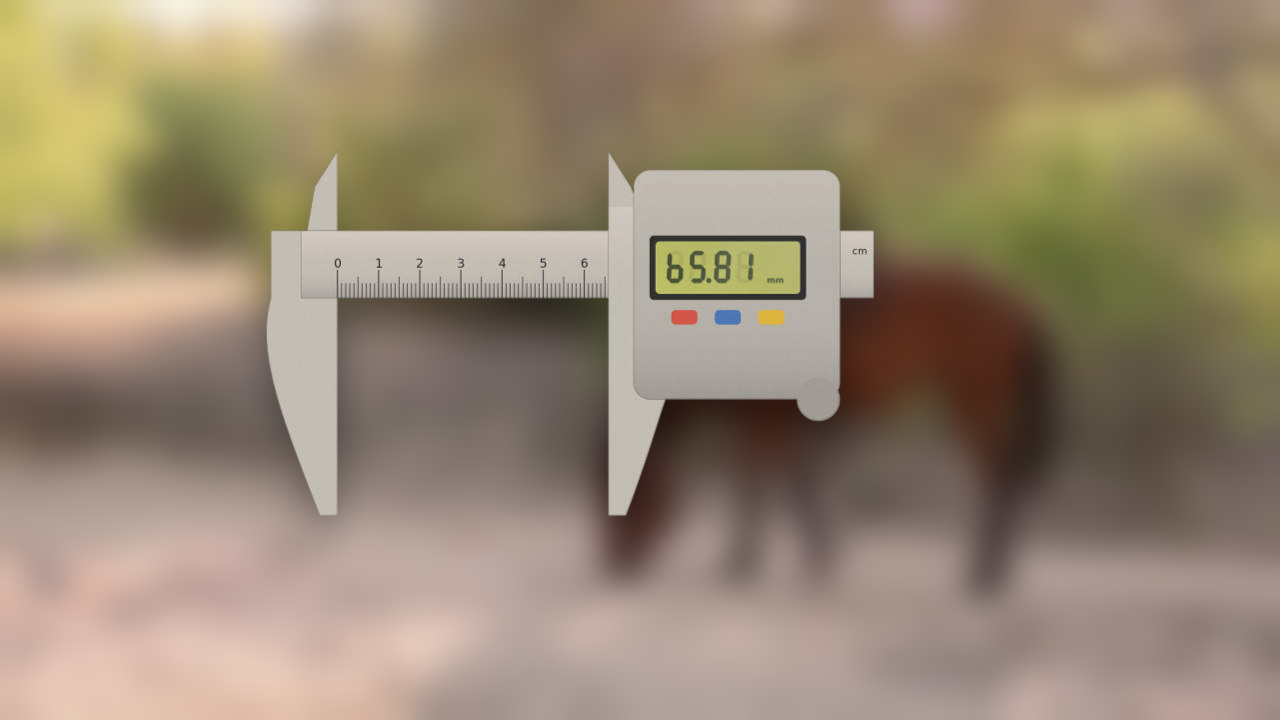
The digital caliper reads 65.81 mm
